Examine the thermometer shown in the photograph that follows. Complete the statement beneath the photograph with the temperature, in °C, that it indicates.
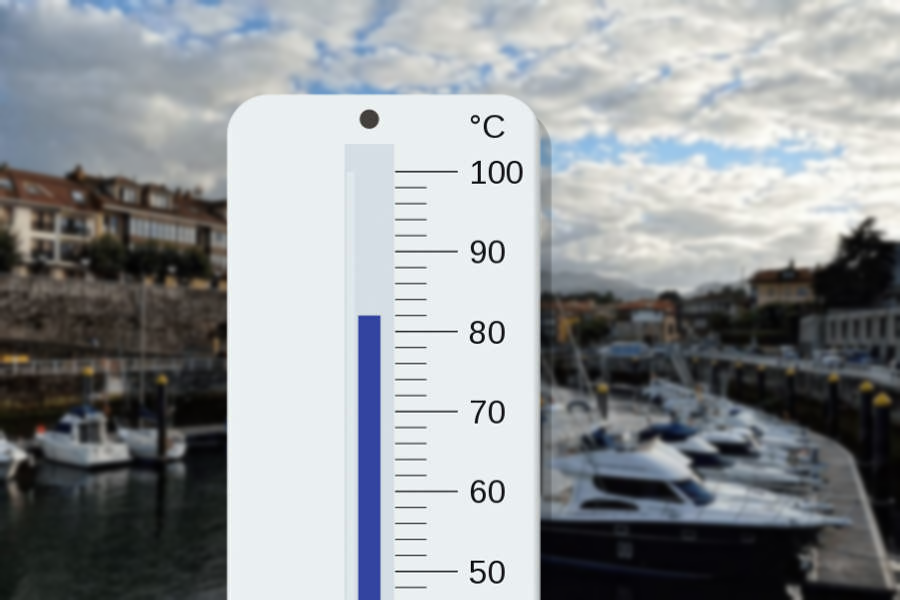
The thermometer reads 82 °C
